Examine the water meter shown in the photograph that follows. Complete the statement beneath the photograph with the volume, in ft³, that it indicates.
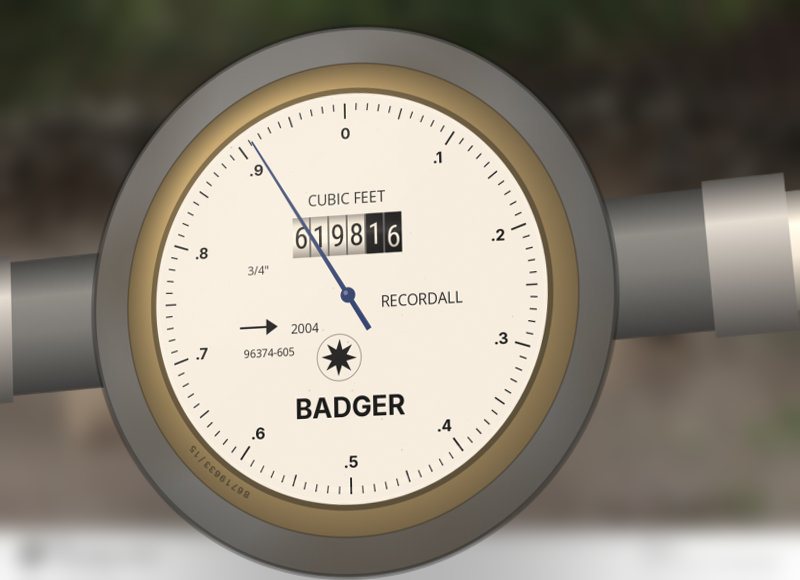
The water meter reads 619815.91 ft³
